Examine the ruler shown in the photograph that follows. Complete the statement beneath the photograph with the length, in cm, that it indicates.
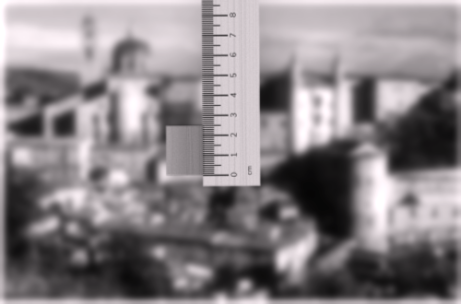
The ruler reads 2.5 cm
